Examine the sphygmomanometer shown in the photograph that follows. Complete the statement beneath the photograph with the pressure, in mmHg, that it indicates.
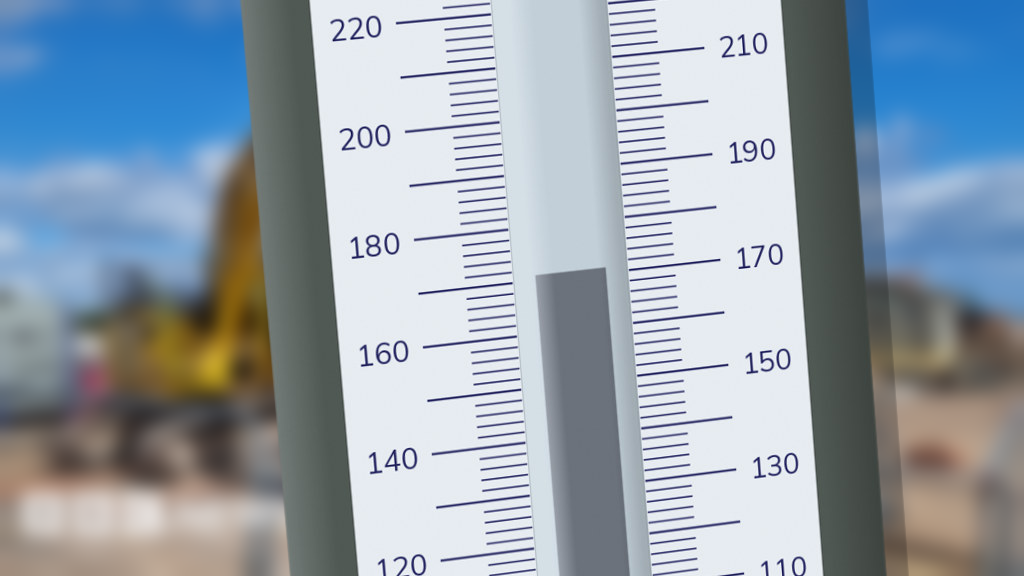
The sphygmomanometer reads 171 mmHg
